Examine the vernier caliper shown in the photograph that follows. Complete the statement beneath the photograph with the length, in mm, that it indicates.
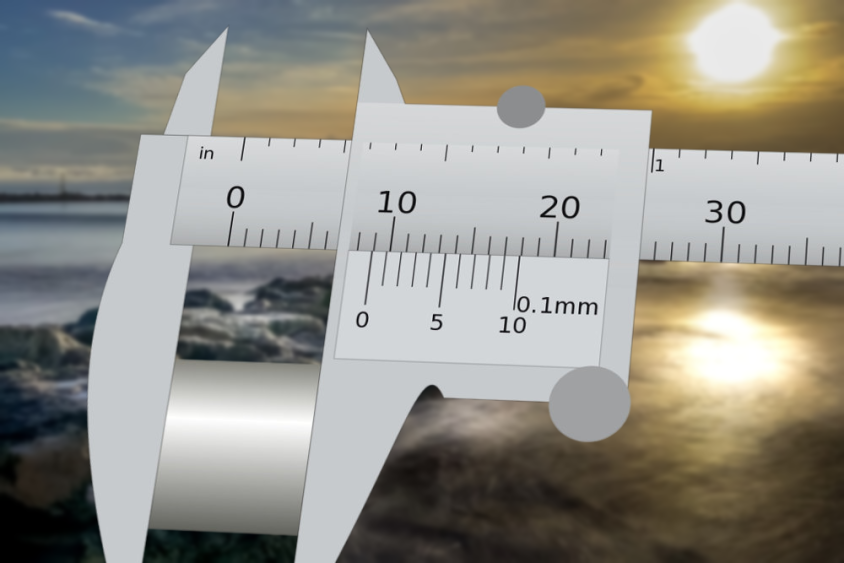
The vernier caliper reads 8.9 mm
